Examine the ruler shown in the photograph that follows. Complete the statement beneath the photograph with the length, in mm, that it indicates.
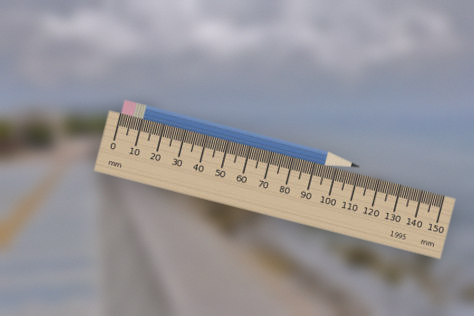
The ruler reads 110 mm
